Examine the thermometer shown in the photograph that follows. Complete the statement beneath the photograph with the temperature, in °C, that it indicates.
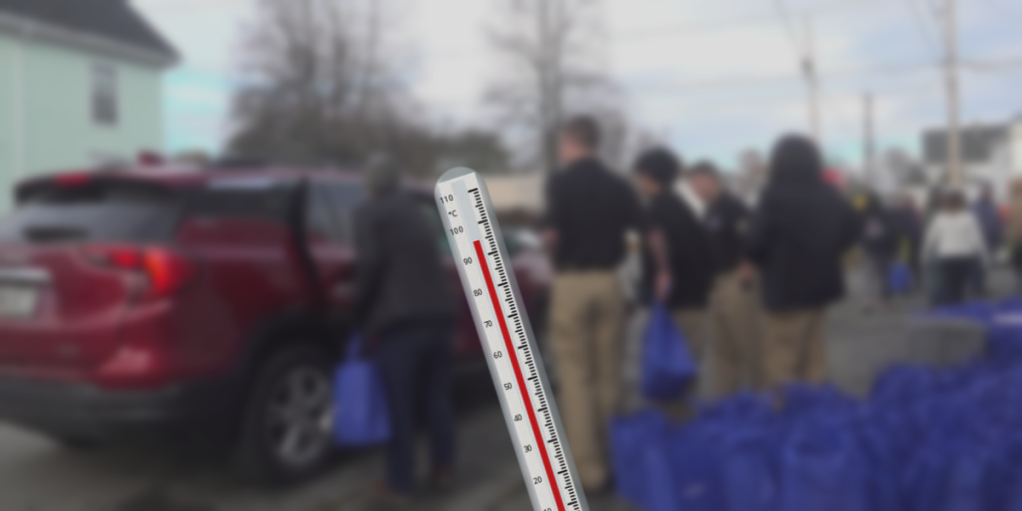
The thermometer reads 95 °C
